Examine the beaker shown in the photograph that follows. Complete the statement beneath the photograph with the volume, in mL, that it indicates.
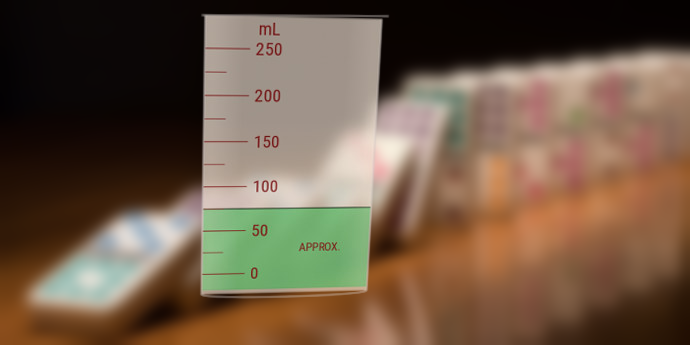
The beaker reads 75 mL
